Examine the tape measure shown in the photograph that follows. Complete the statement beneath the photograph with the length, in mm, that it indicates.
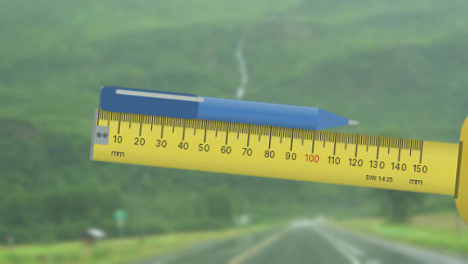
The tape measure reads 120 mm
